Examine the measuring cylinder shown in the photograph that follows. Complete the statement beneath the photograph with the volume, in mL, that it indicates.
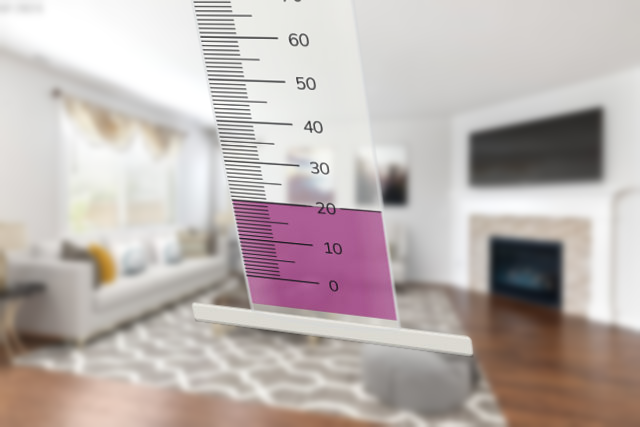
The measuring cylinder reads 20 mL
